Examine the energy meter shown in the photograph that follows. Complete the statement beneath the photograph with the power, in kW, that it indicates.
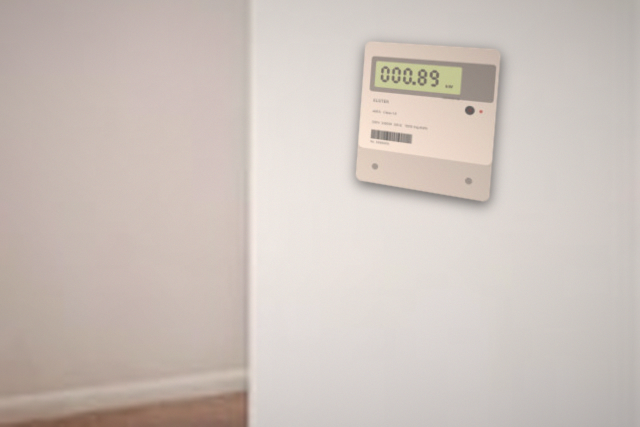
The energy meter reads 0.89 kW
